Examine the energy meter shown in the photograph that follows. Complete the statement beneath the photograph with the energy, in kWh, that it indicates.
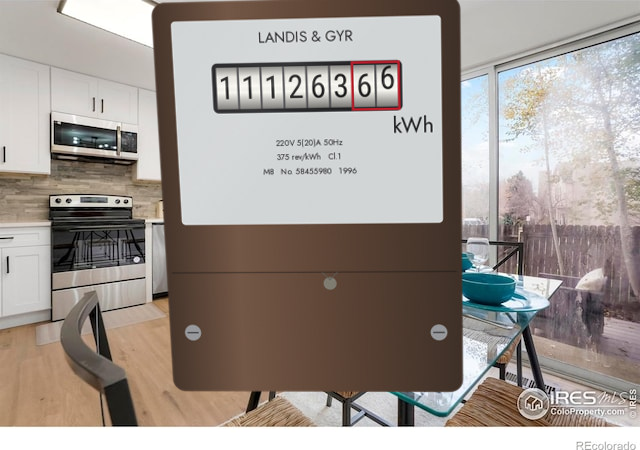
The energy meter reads 111263.66 kWh
